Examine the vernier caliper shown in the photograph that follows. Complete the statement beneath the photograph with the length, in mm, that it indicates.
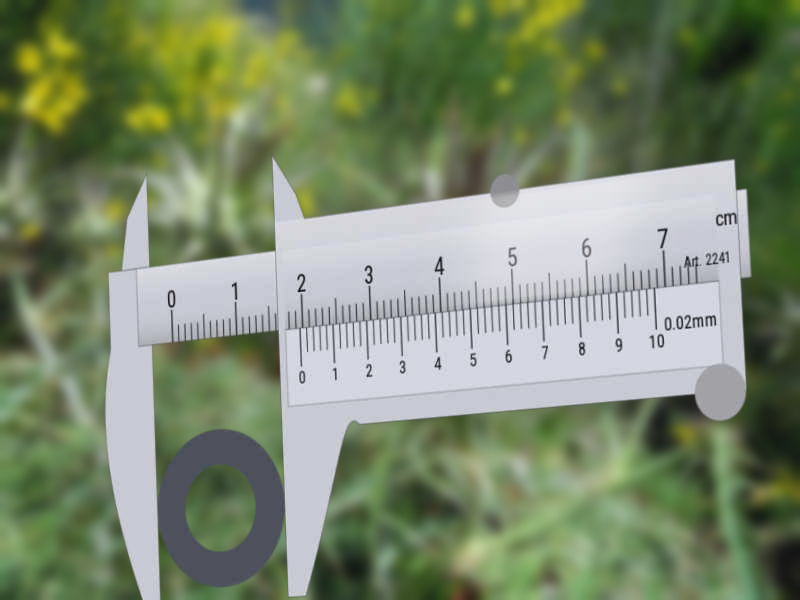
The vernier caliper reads 19.6 mm
